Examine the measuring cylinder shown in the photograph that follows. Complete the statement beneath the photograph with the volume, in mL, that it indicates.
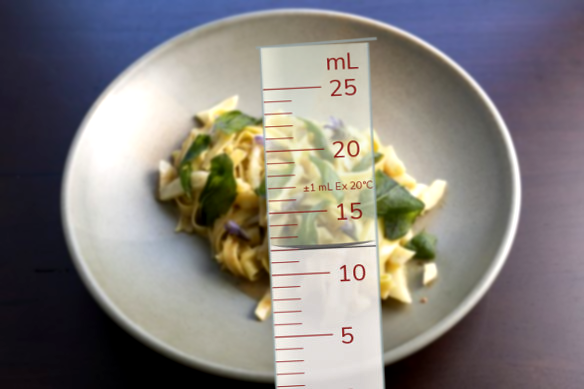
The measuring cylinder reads 12 mL
